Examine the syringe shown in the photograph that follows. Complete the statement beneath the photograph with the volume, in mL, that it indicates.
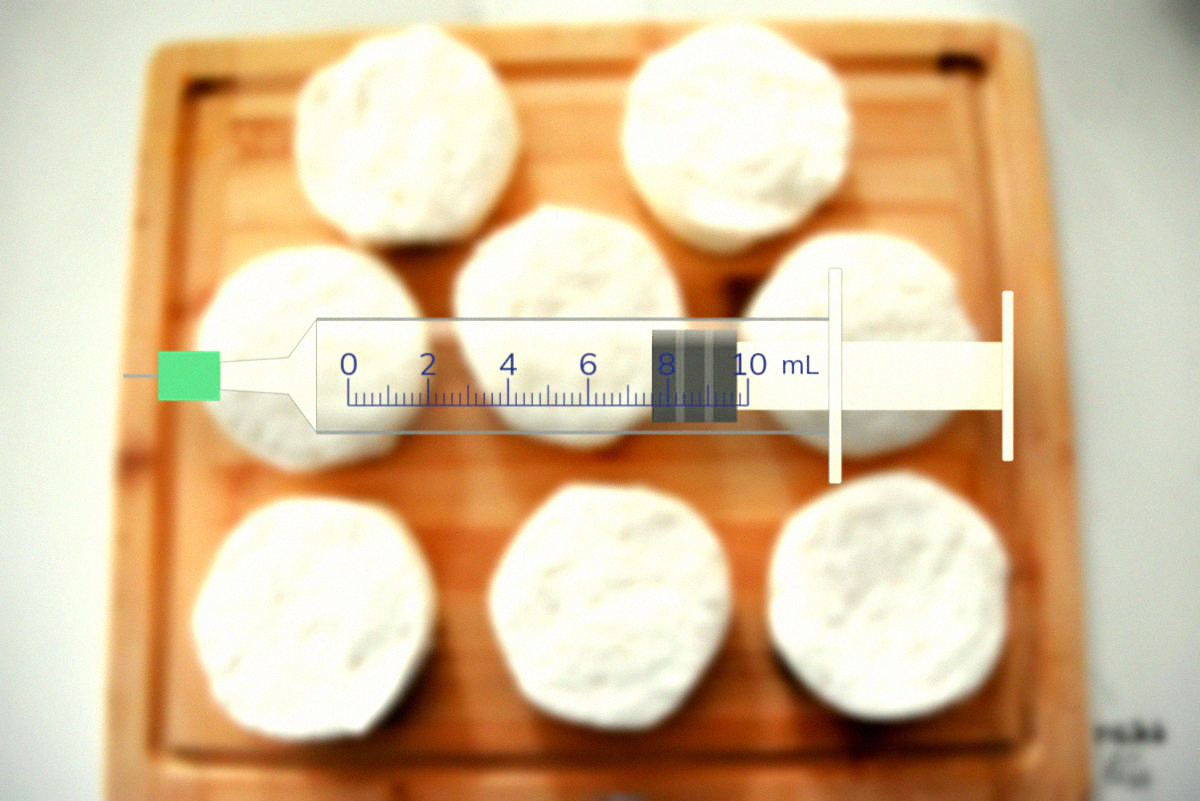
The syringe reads 7.6 mL
